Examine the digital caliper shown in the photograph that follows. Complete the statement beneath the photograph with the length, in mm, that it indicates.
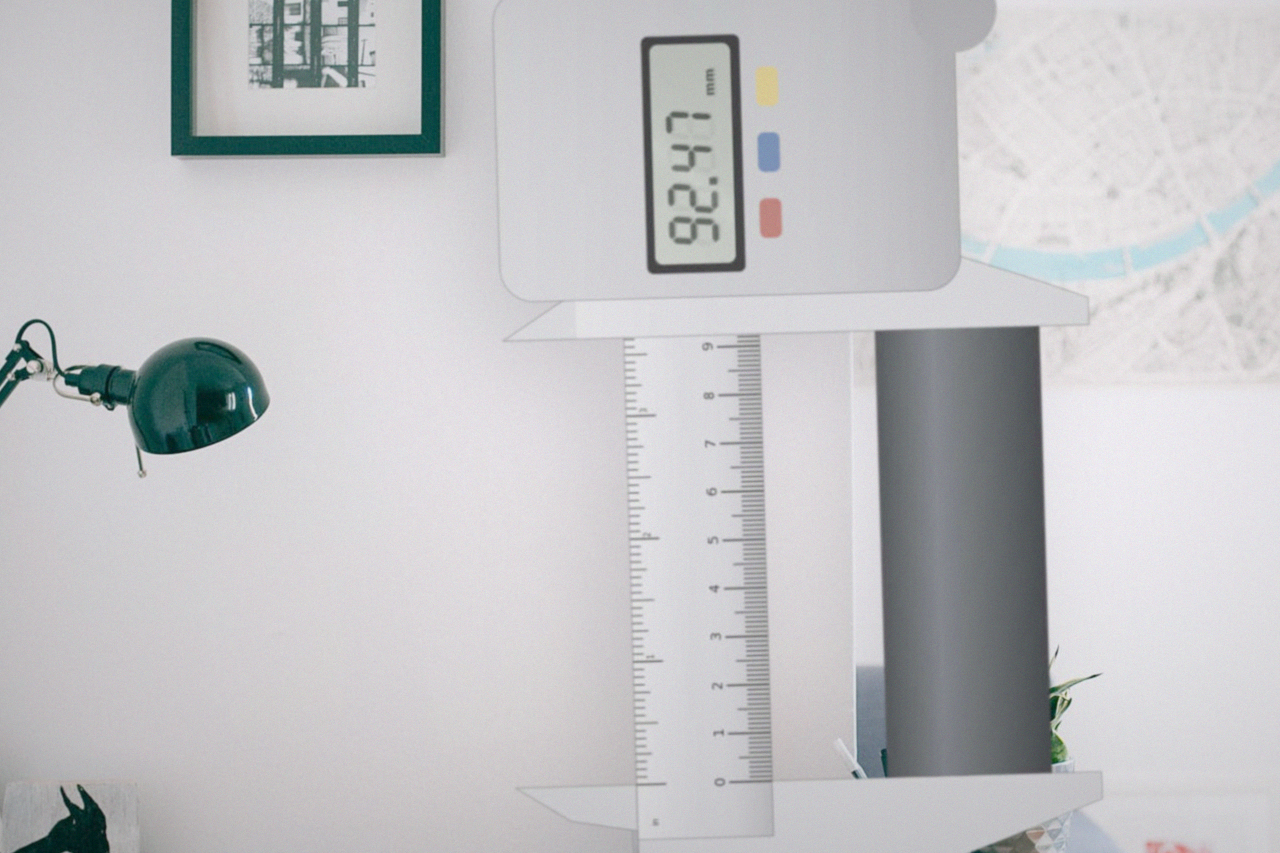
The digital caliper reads 92.47 mm
